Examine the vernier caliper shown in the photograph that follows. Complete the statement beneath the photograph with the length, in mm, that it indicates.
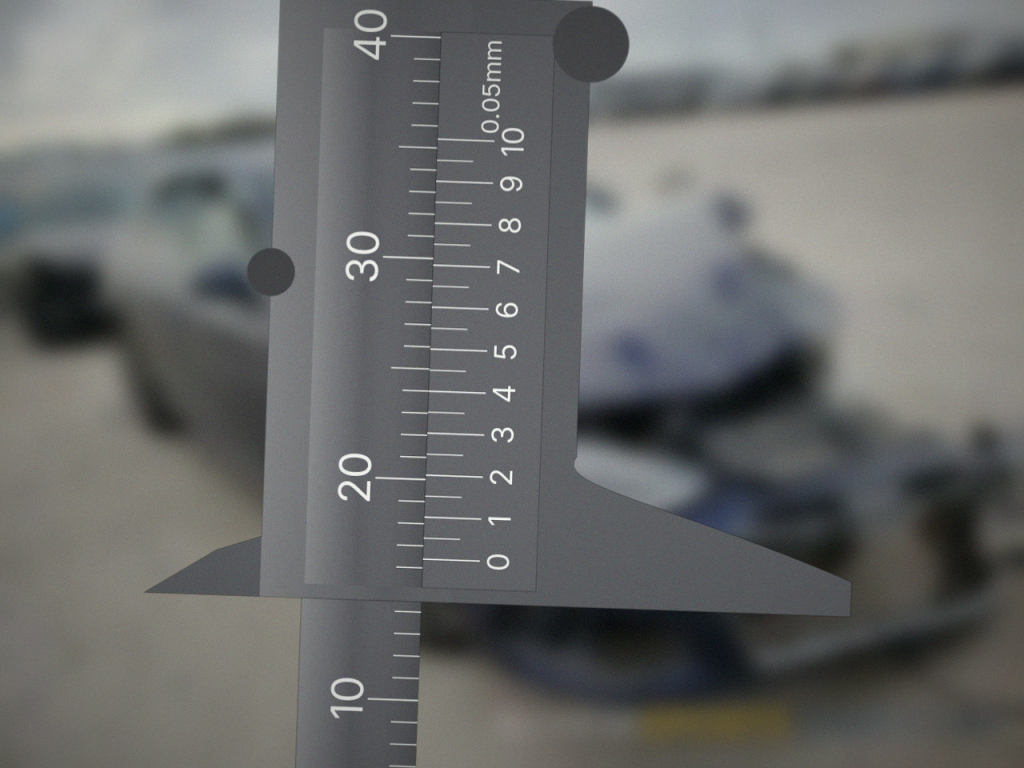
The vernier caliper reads 16.40 mm
